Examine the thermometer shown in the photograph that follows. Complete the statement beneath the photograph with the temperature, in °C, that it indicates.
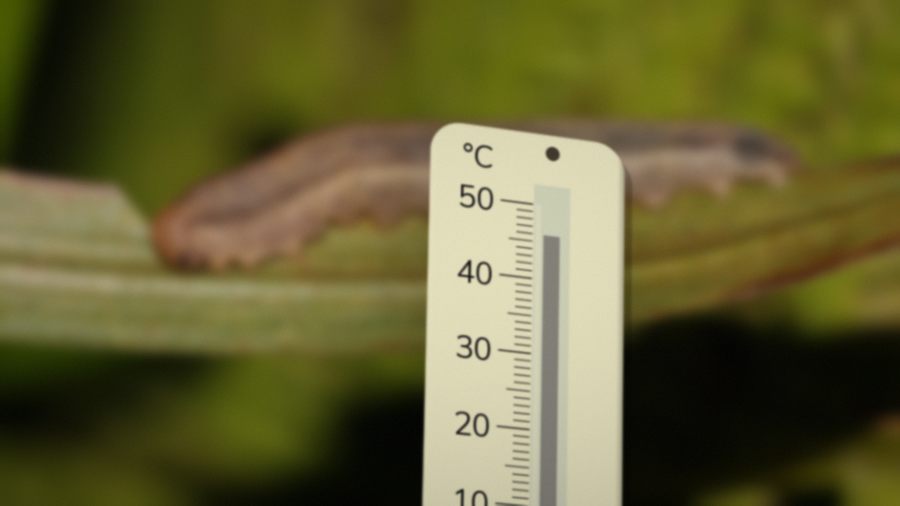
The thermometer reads 46 °C
